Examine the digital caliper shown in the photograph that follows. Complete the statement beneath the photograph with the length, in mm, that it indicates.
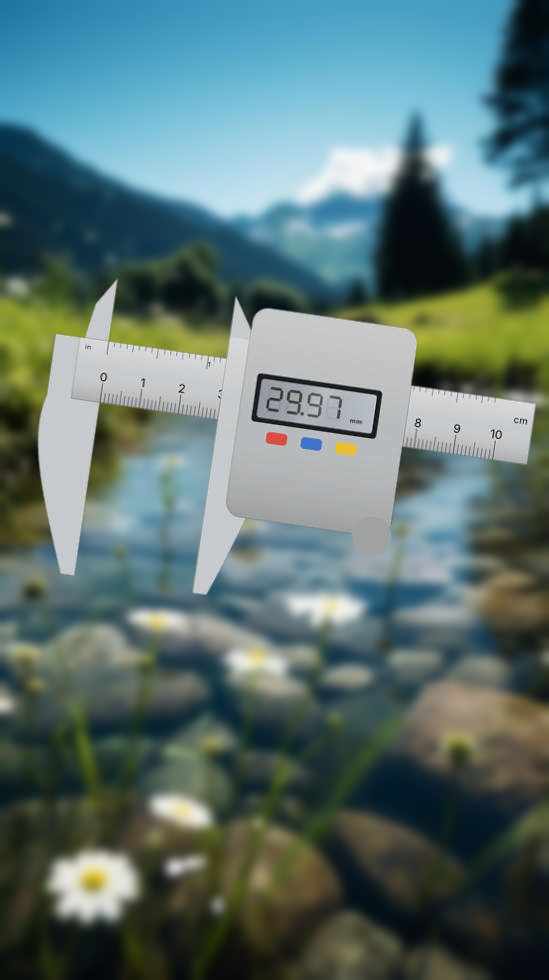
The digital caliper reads 29.97 mm
